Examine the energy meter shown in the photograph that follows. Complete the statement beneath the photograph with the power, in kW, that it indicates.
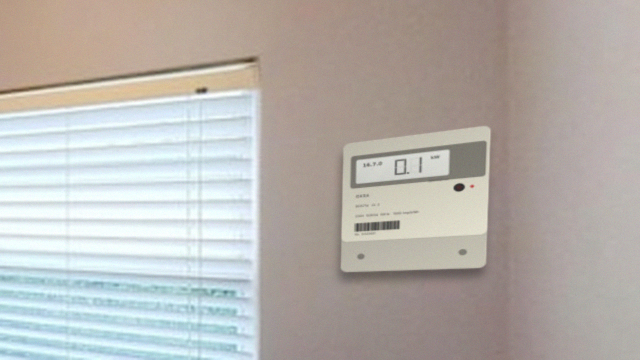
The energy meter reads 0.1 kW
